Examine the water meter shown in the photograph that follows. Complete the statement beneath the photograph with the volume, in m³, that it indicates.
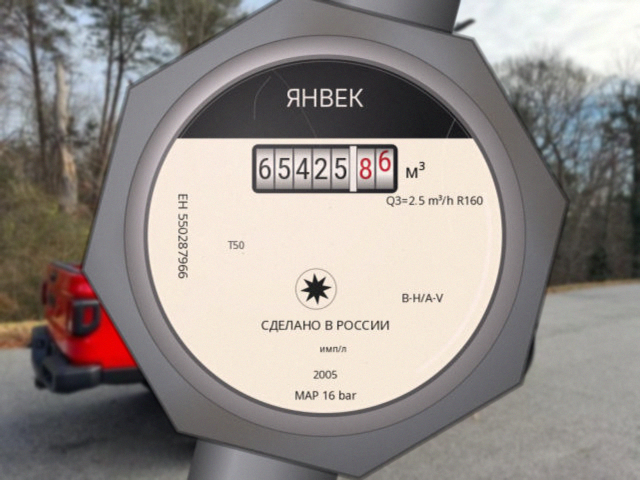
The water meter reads 65425.86 m³
